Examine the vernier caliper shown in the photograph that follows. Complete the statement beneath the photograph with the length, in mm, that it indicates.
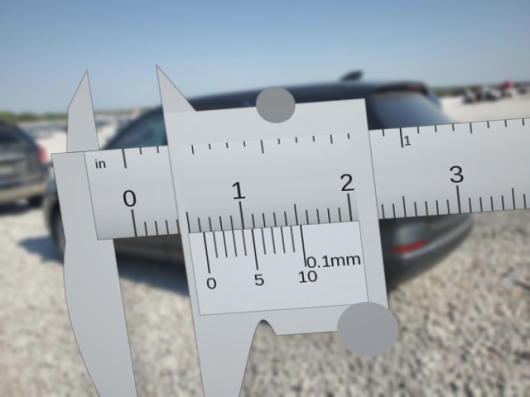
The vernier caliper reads 6.3 mm
